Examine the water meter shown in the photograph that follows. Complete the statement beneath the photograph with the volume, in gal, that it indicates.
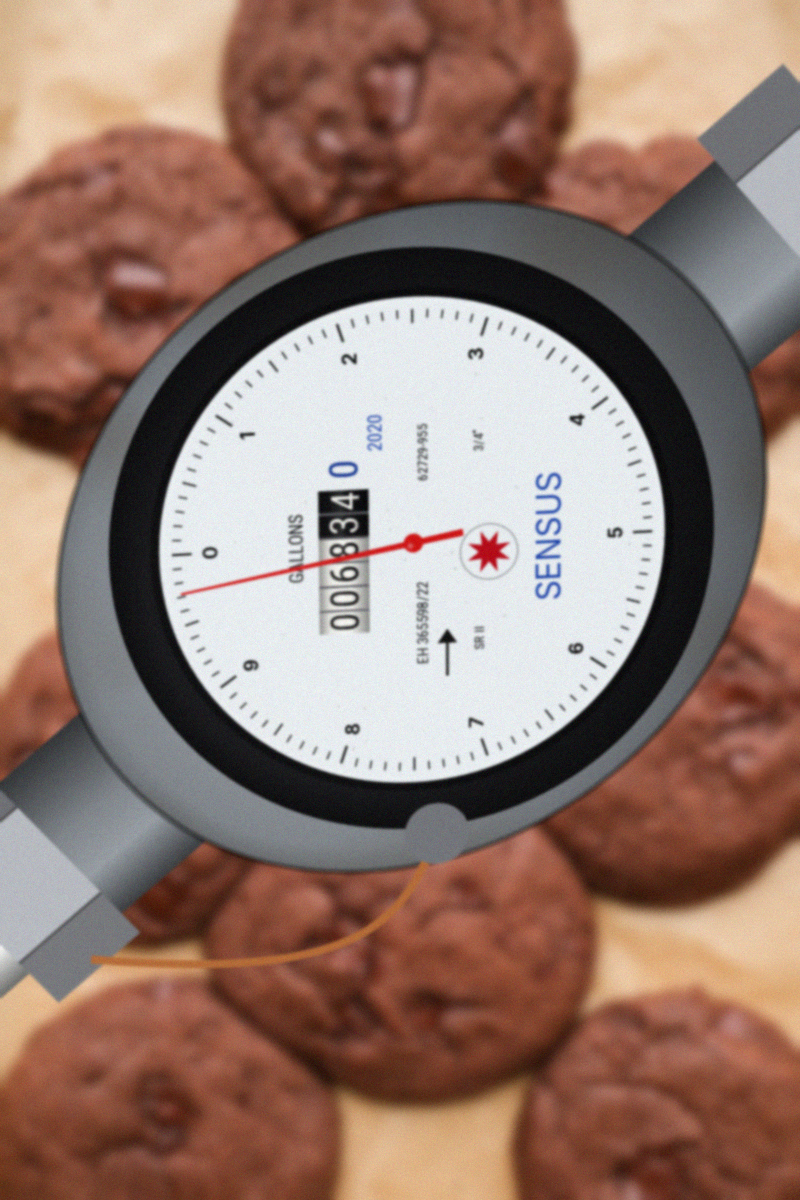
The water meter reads 68339.7 gal
